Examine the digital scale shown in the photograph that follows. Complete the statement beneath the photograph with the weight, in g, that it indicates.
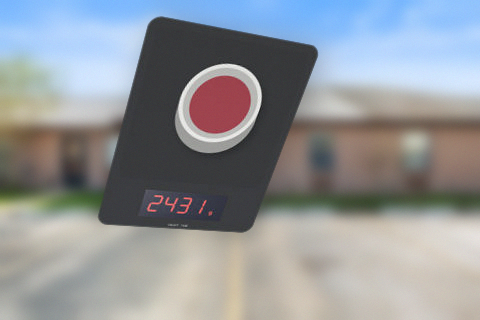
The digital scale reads 2431 g
